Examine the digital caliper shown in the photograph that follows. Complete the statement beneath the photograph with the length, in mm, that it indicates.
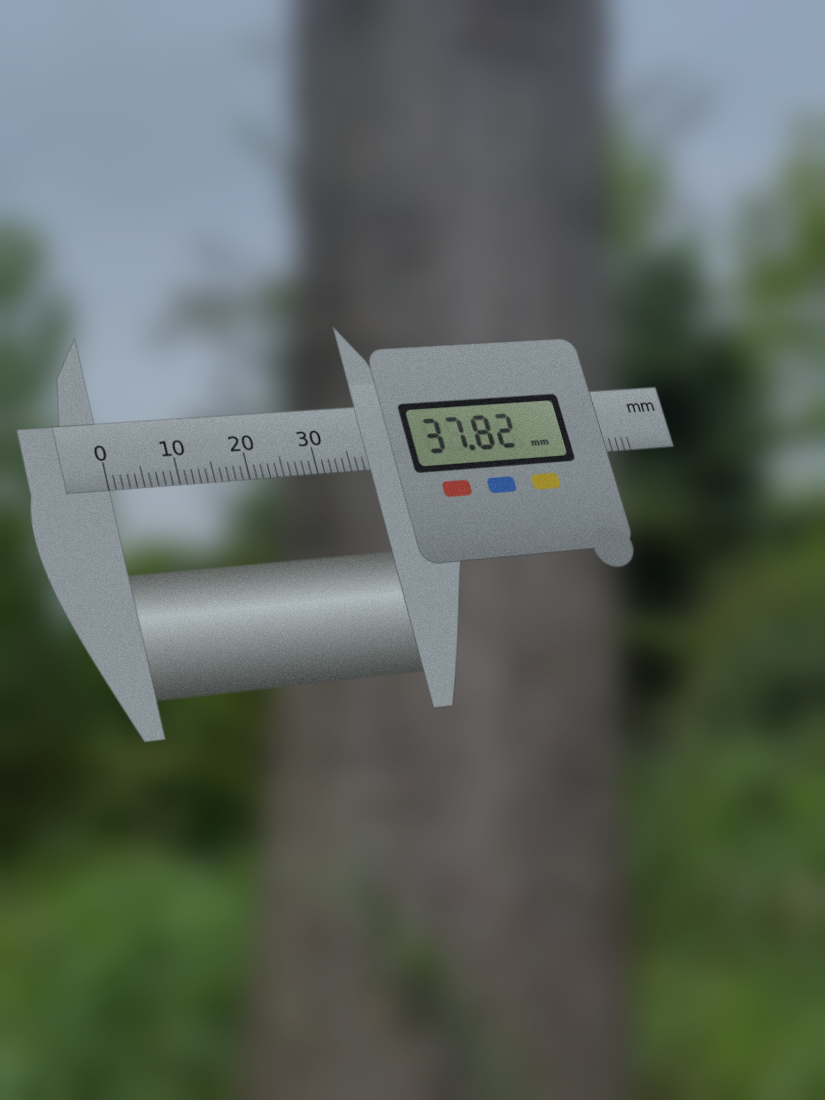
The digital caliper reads 37.82 mm
